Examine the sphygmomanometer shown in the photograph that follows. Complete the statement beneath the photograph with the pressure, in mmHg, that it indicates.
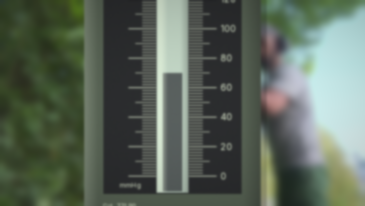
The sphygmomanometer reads 70 mmHg
